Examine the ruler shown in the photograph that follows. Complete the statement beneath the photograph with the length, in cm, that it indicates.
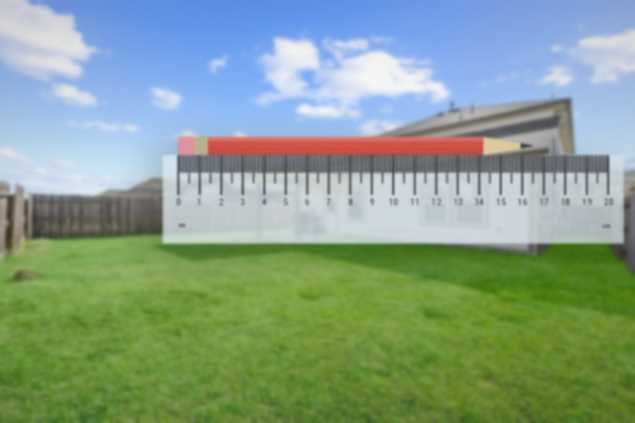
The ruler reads 16.5 cm
